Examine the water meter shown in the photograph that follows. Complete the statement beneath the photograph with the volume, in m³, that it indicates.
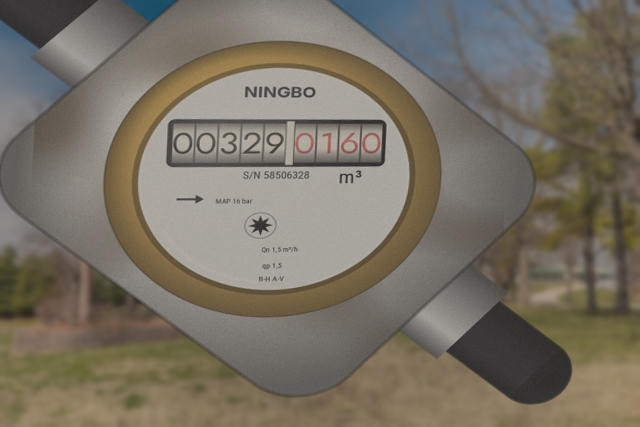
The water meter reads 329.0160 m³
